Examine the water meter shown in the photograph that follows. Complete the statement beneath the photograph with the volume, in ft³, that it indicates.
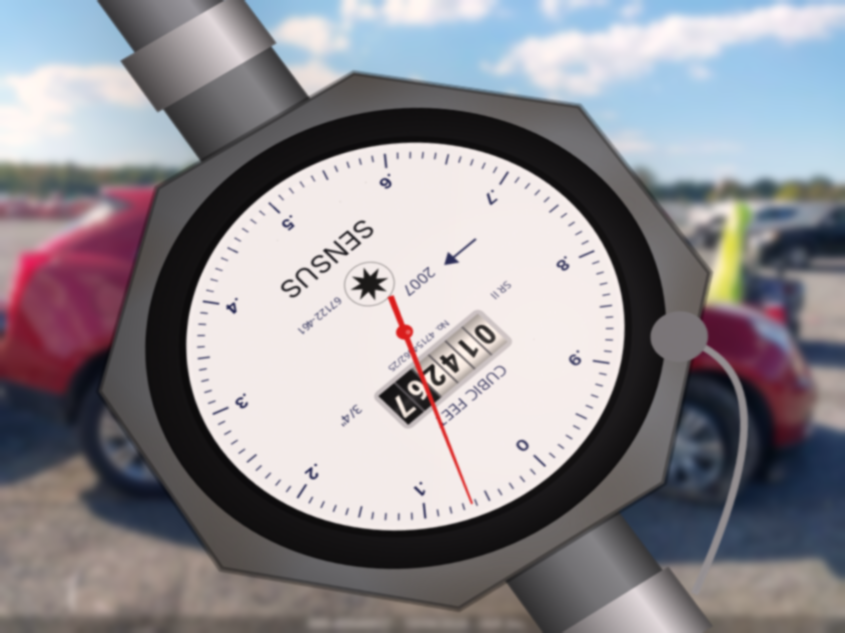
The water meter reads 14267.06 ft³
